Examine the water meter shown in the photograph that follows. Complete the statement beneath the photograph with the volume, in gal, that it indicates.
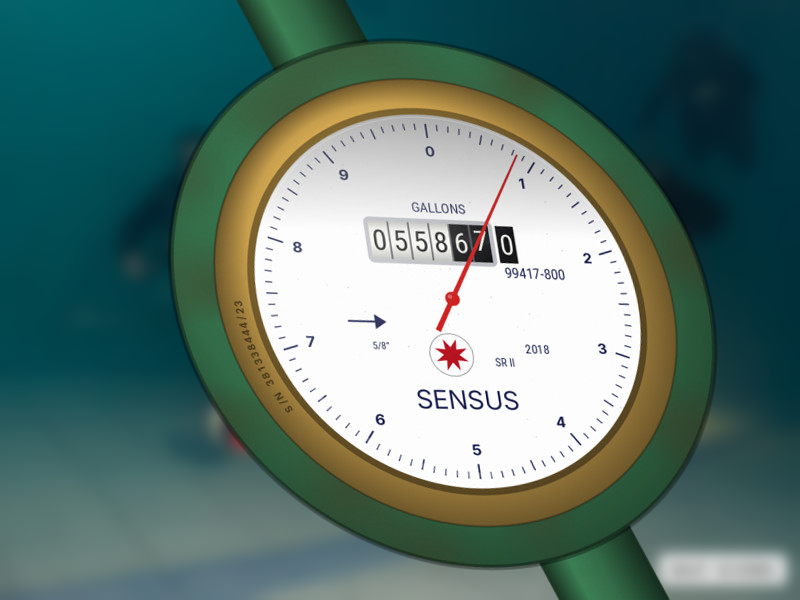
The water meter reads 558670.8 gal
